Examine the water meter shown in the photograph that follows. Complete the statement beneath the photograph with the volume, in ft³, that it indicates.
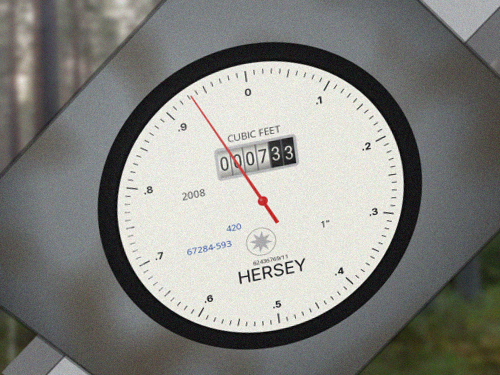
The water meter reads 732.93 ft³
